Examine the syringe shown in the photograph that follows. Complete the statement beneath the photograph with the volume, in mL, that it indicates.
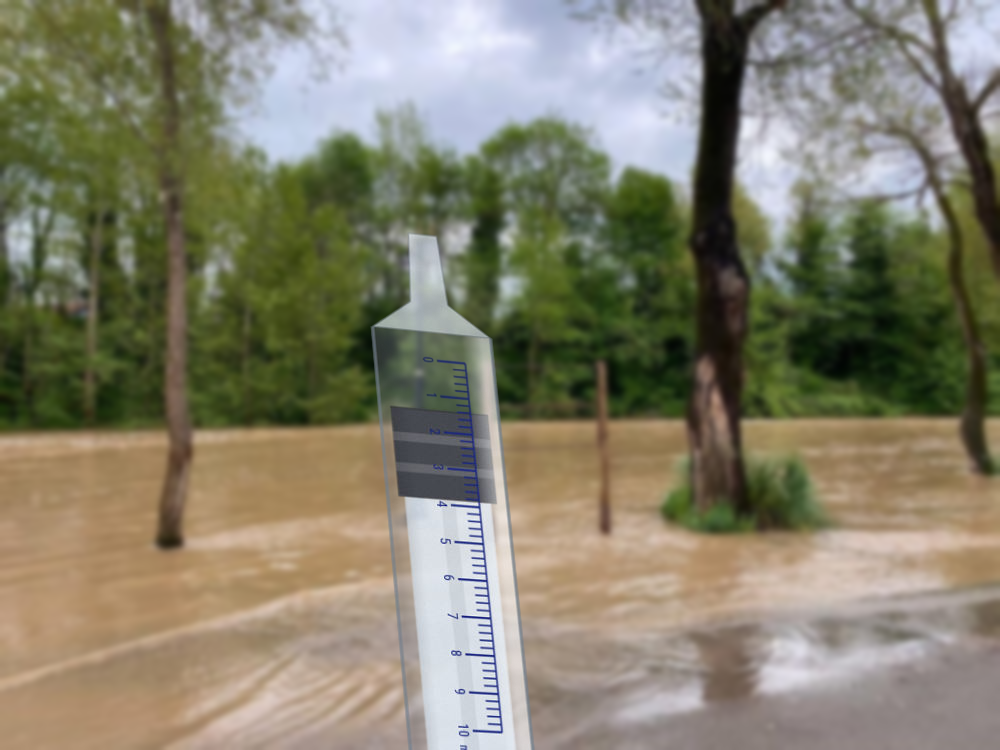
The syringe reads 1.4 mL
